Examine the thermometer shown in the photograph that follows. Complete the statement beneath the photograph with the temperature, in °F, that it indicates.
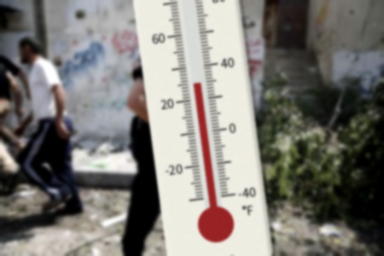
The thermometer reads 30 °F
